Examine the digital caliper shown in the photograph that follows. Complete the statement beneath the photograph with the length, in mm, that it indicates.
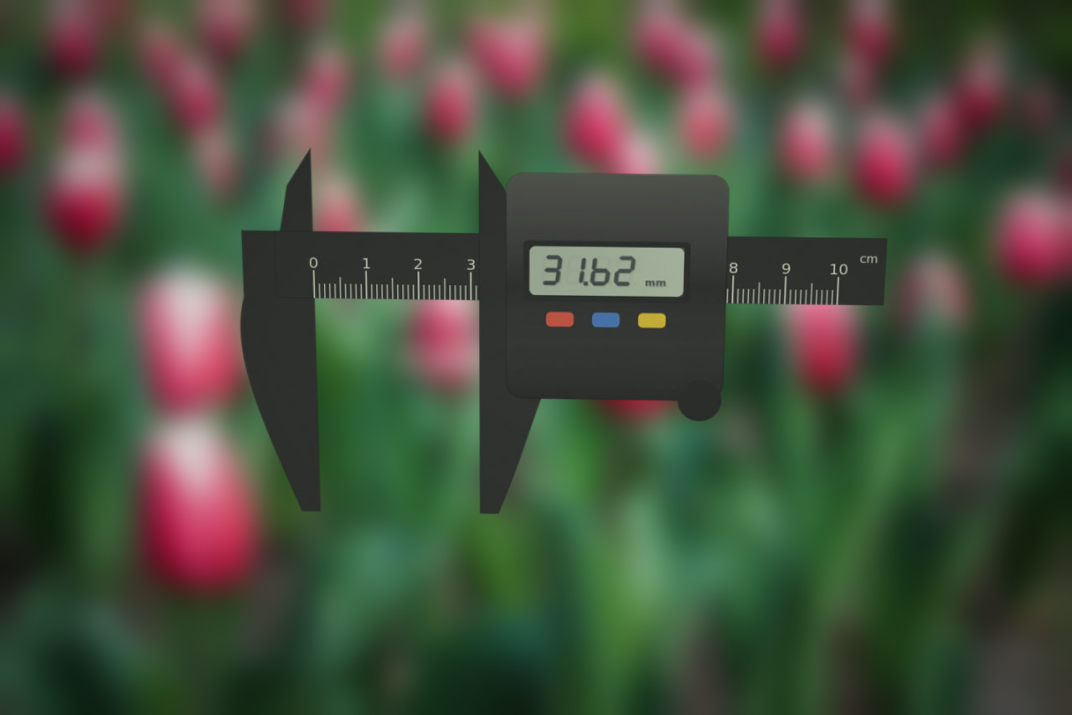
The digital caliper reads 31.62 mm
